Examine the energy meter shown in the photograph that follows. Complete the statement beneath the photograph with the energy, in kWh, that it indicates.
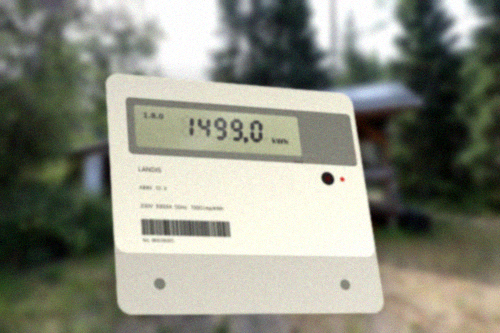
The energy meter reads 1499.0 kWh
